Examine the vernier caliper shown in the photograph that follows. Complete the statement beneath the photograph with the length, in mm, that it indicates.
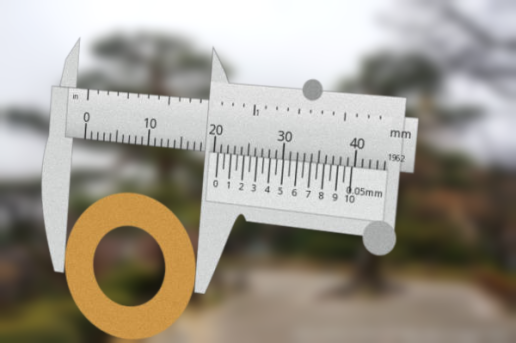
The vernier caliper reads 20.6 mm
